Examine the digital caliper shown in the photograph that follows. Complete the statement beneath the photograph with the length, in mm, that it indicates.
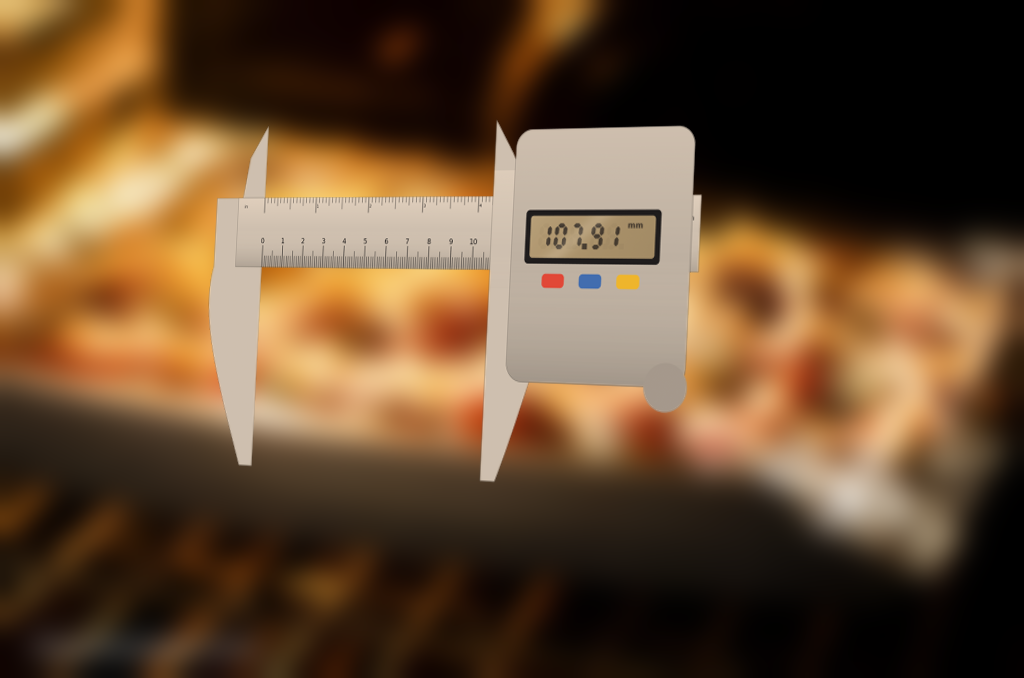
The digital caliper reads 107.91 mm
